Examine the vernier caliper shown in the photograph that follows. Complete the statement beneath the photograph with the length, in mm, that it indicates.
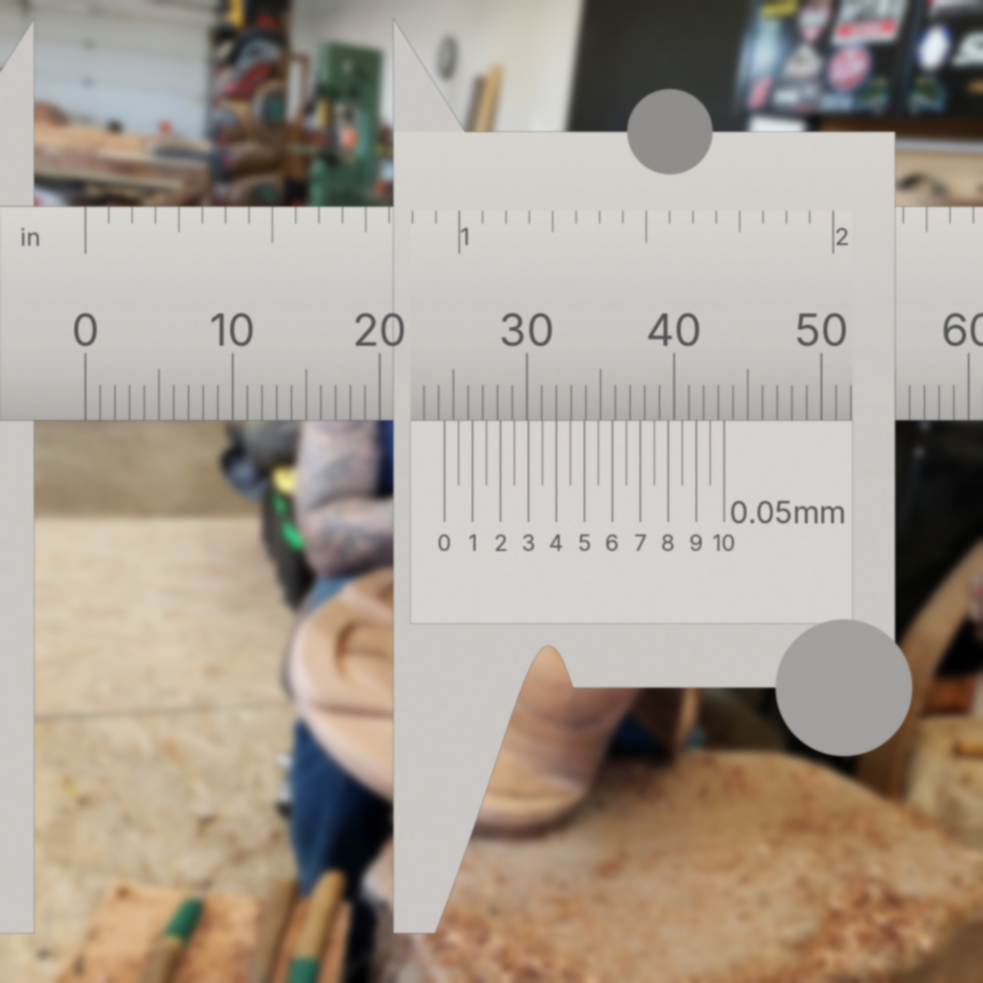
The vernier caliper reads 24.4 mm
